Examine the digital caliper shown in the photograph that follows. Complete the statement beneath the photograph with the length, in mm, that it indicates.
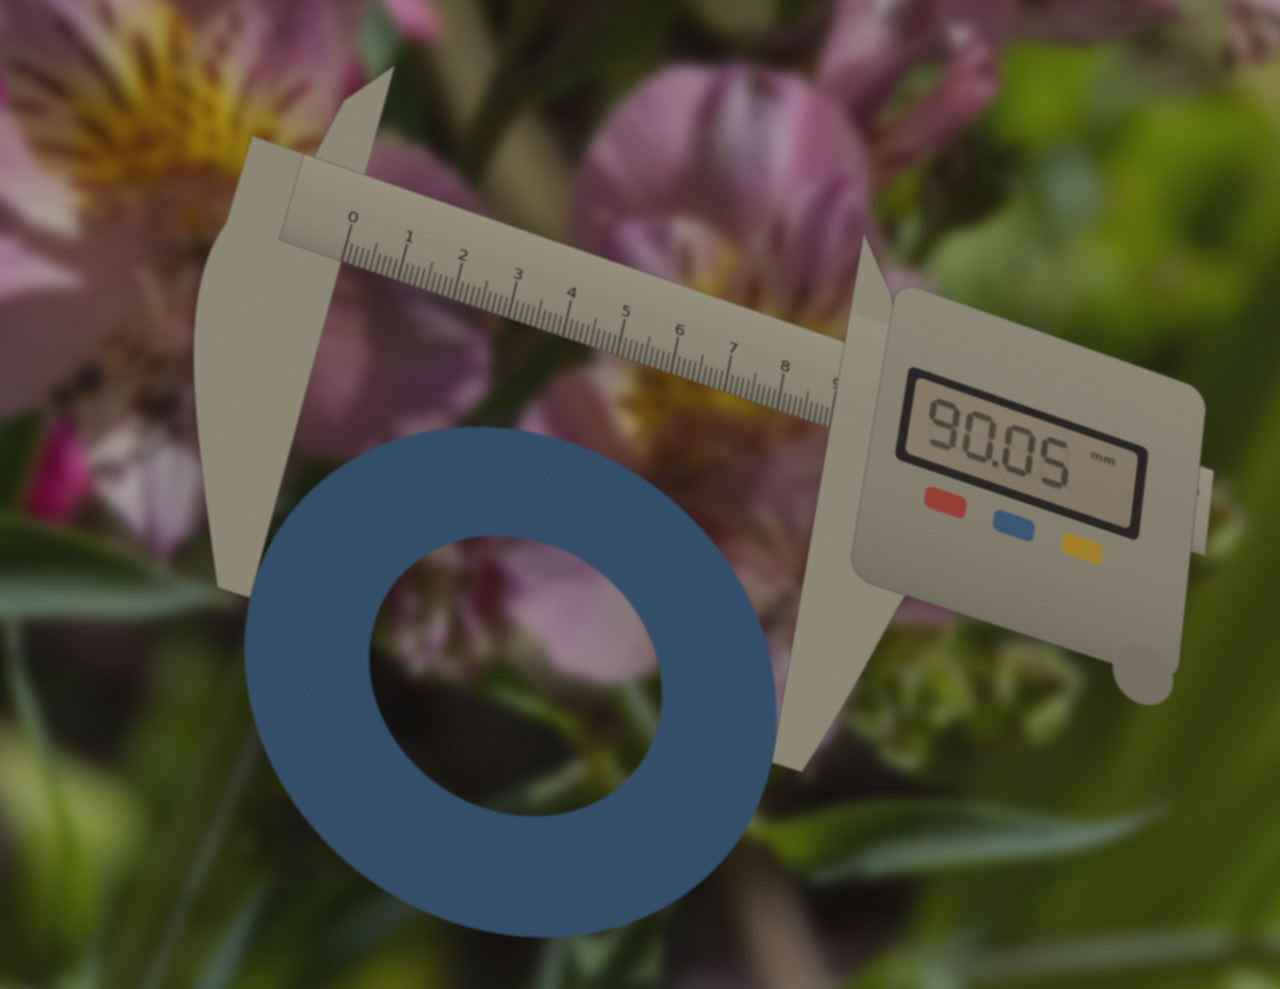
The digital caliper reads 90.05 mm
